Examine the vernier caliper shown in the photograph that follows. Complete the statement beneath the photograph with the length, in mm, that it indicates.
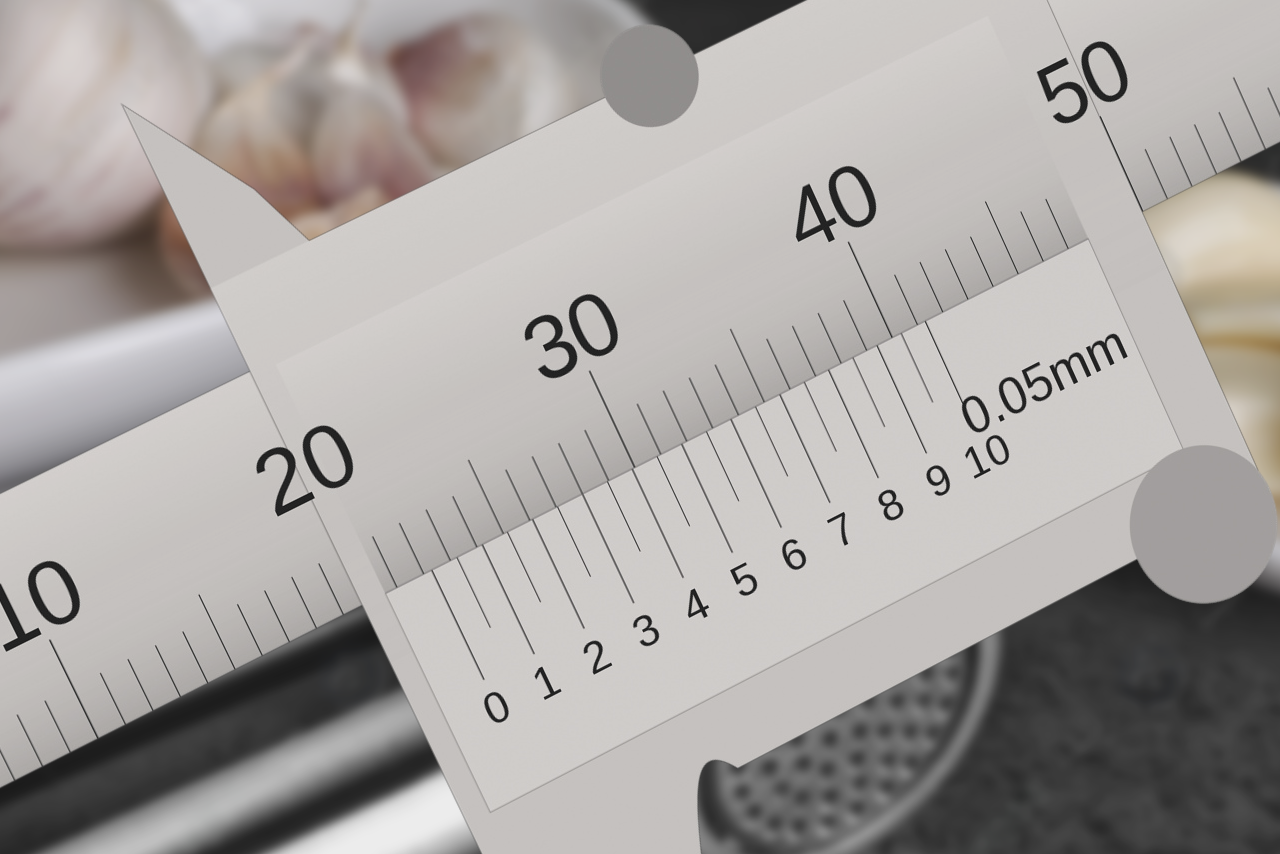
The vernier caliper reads 22.30 mm
